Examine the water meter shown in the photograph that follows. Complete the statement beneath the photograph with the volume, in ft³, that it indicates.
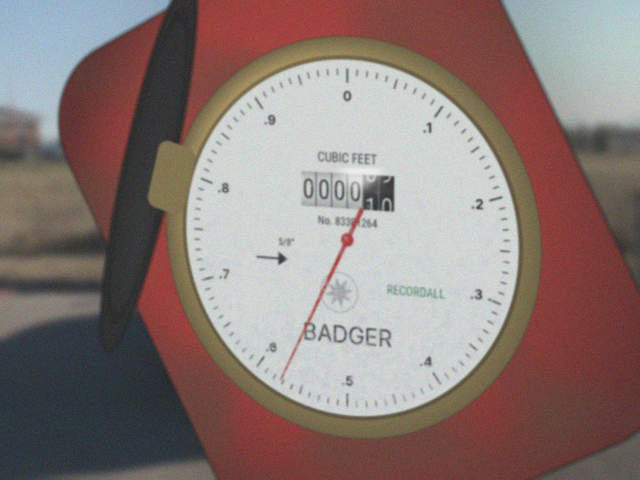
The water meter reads 9.57 ft³
